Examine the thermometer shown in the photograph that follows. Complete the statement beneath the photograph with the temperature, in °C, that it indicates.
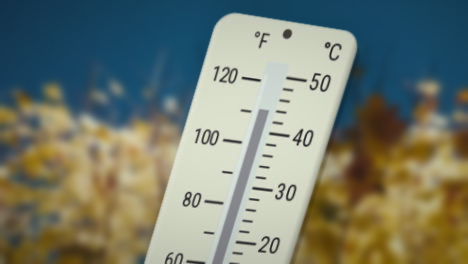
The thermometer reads 44 °C
